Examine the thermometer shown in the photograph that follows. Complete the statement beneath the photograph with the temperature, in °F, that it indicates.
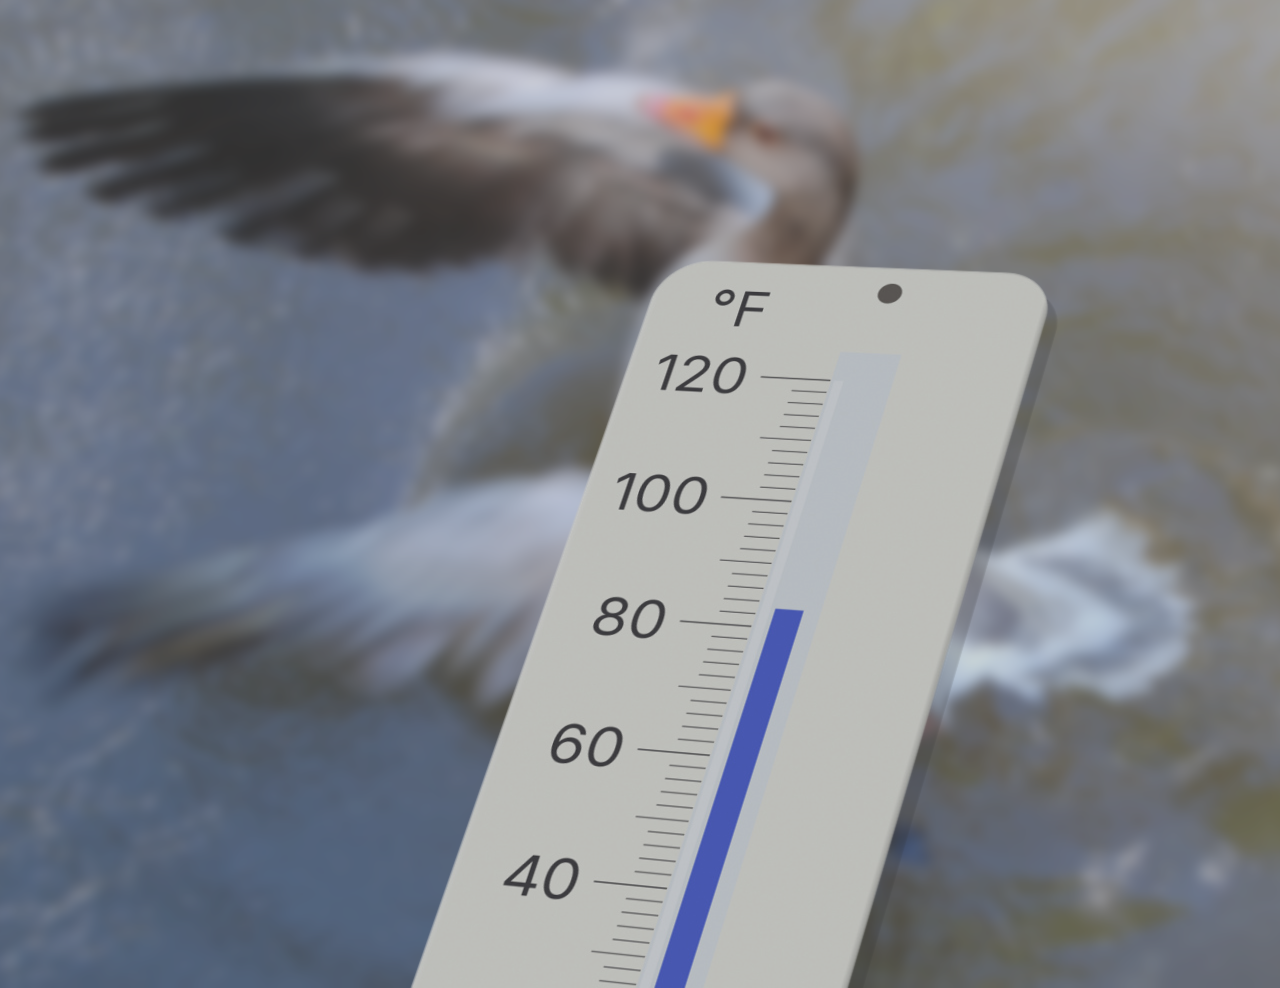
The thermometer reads 83 °F
